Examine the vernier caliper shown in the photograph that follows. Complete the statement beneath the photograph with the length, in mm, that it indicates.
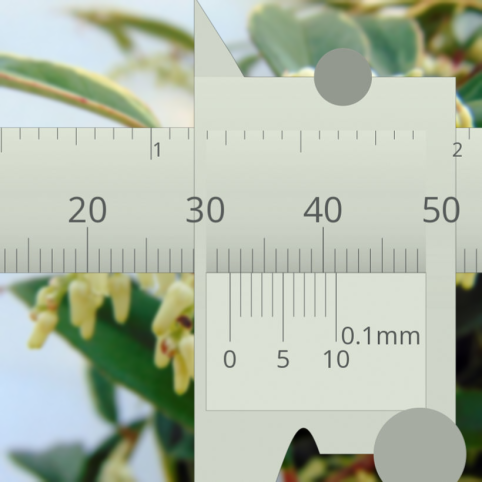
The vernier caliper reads 32.1 mm
